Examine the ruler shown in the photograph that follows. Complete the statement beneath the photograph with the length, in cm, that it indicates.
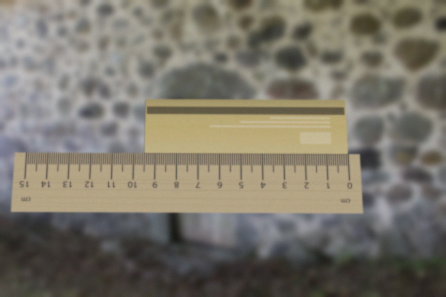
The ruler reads 9.5 cm
